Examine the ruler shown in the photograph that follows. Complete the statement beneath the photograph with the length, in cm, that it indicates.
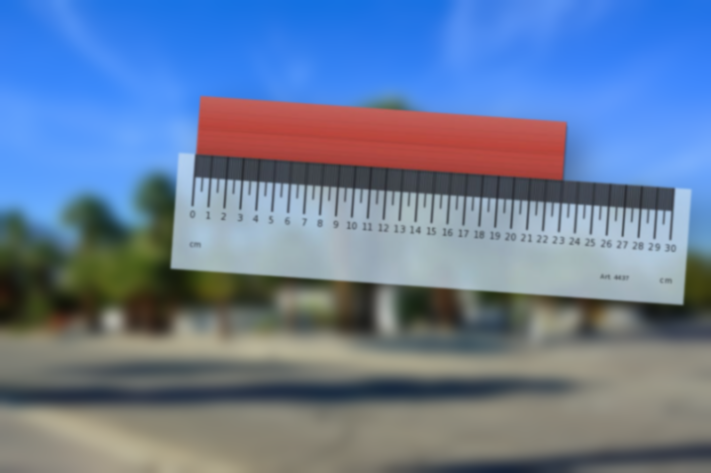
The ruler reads 23 cm
